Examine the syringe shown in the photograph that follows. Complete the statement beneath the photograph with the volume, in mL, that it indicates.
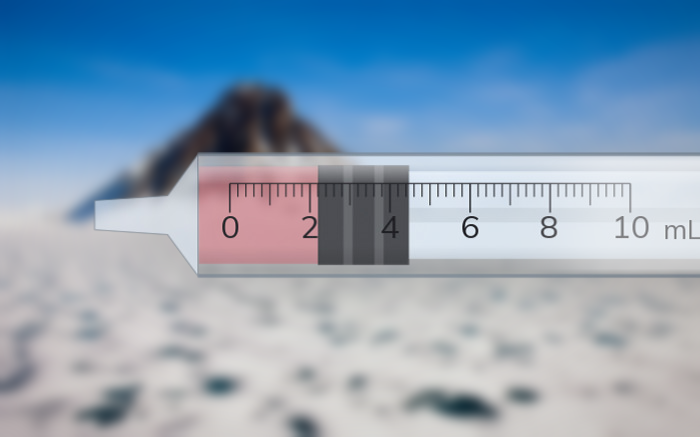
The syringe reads 2.2 mL
